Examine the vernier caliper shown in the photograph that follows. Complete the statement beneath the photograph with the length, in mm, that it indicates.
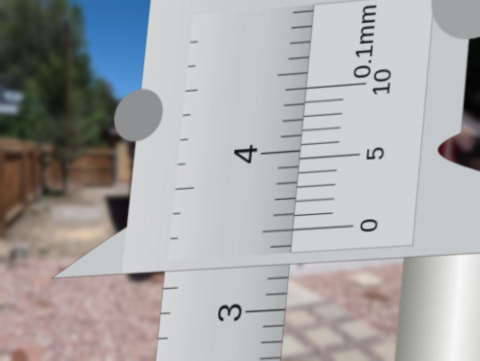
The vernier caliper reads 35.0 mm
